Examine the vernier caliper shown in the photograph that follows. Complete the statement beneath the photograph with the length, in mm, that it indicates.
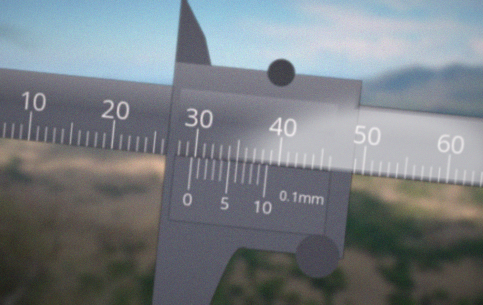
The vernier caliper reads 29.6 mm
